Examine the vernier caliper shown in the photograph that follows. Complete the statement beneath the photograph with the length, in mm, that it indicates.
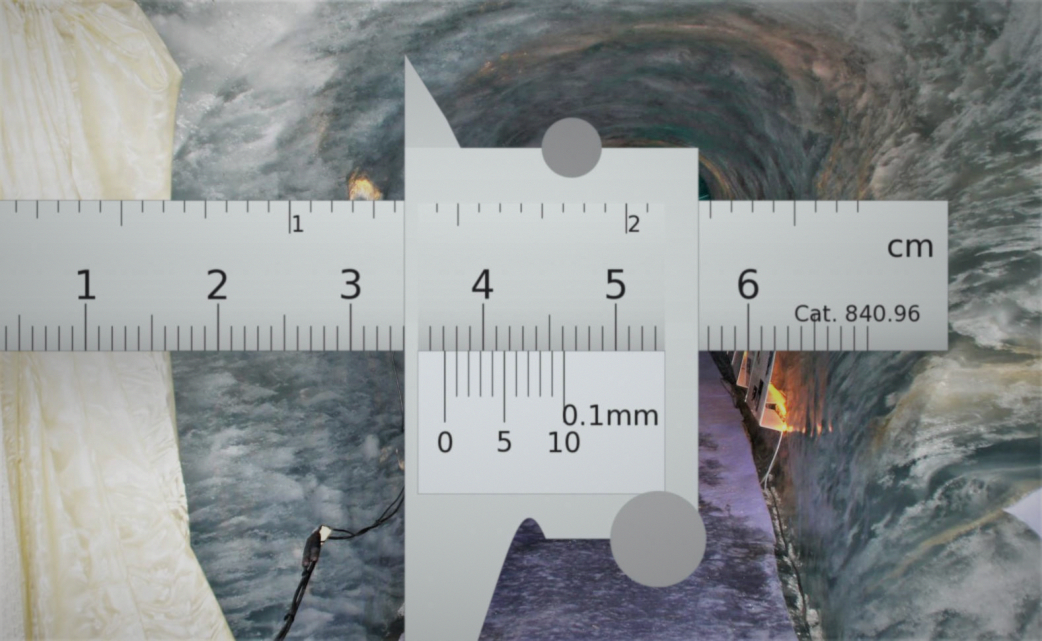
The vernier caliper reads 37.1 mm
